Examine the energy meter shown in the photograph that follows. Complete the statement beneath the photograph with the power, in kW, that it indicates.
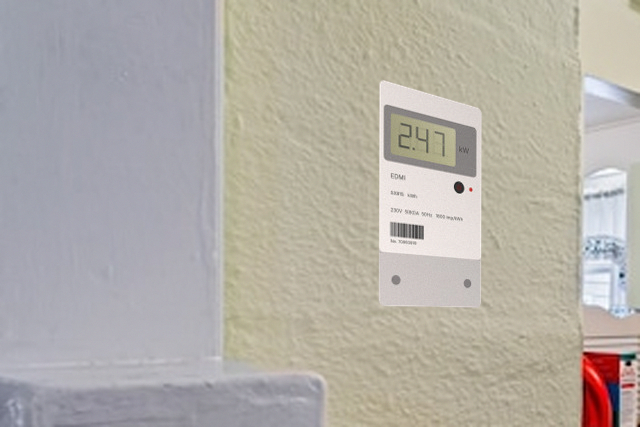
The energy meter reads 2.47 kW
